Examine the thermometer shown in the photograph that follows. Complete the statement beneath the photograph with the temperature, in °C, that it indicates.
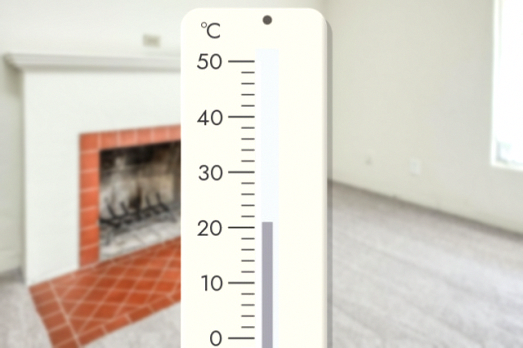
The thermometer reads 21 °C
